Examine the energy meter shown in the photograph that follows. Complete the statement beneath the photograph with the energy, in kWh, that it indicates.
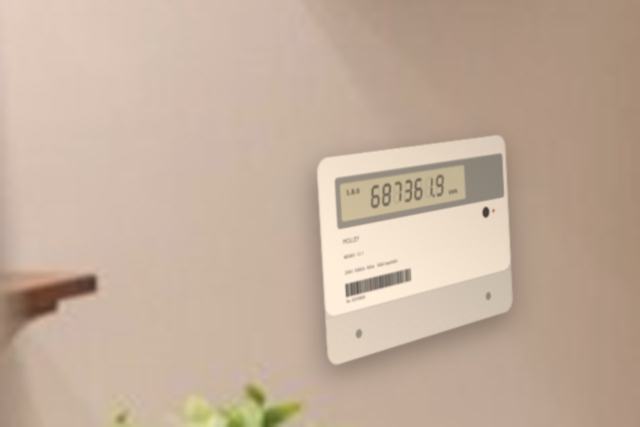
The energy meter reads 687361.9 kWh
